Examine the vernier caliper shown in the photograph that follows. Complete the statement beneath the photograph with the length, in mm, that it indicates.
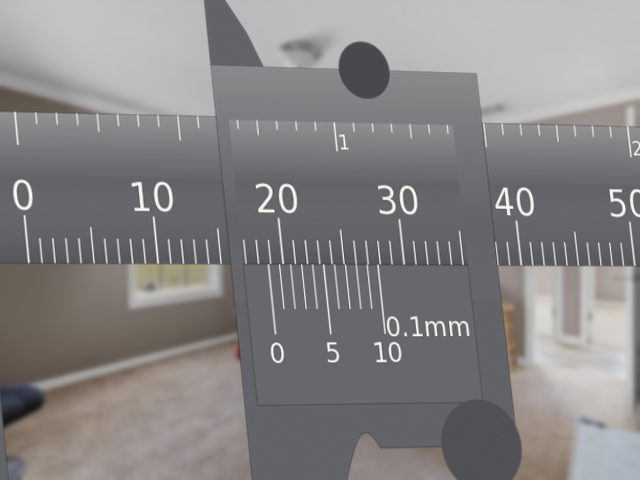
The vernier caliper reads 18.8 mm
